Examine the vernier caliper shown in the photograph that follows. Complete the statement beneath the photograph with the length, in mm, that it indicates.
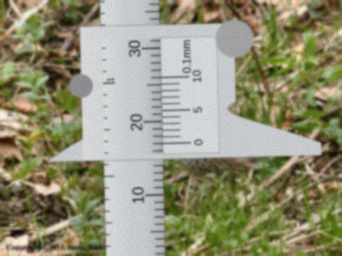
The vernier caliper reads 17.0 mm
